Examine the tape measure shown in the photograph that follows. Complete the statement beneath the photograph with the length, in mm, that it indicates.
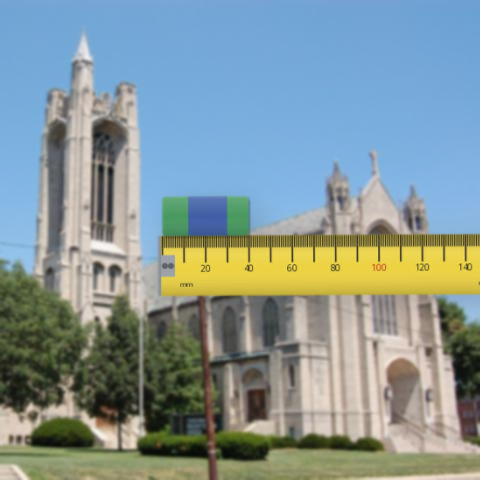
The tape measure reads 40 mm
